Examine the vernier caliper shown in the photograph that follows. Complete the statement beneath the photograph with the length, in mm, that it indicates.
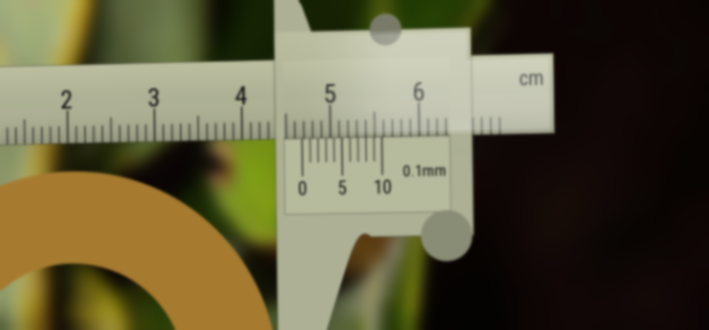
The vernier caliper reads 46.8 mm
